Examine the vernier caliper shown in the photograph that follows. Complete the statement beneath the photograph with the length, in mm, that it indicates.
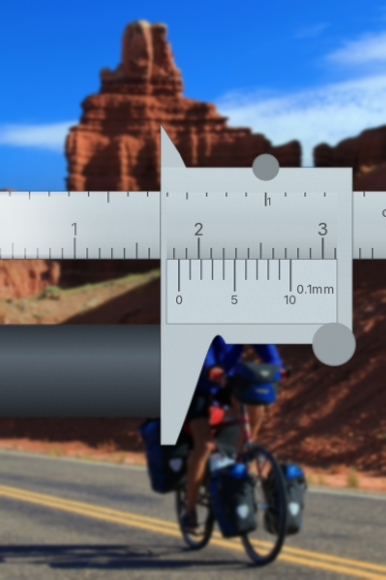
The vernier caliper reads 18.4 mm
